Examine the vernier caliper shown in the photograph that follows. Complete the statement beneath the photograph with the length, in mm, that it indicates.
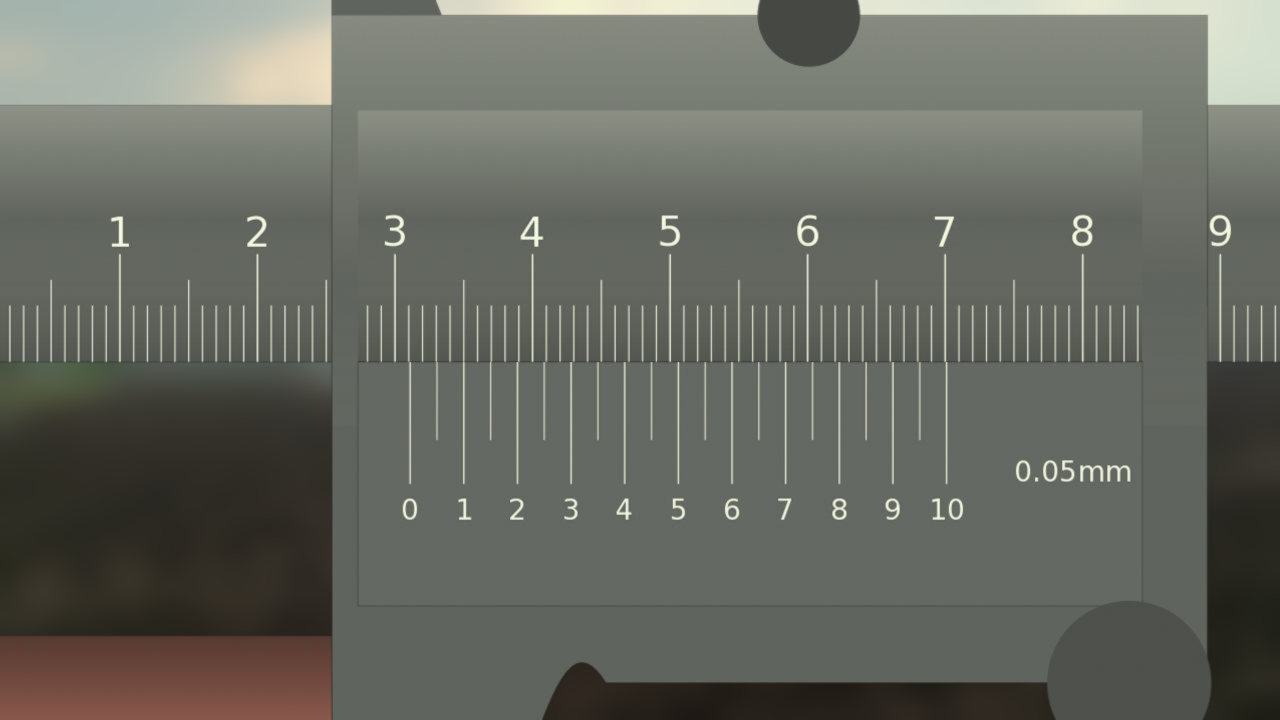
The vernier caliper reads 31.1 mm
